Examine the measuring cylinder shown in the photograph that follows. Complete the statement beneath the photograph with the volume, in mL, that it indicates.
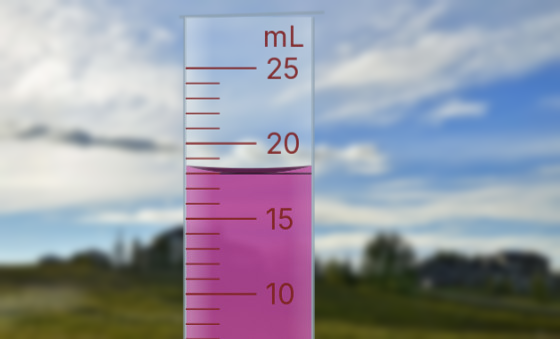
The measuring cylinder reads 18 mL
